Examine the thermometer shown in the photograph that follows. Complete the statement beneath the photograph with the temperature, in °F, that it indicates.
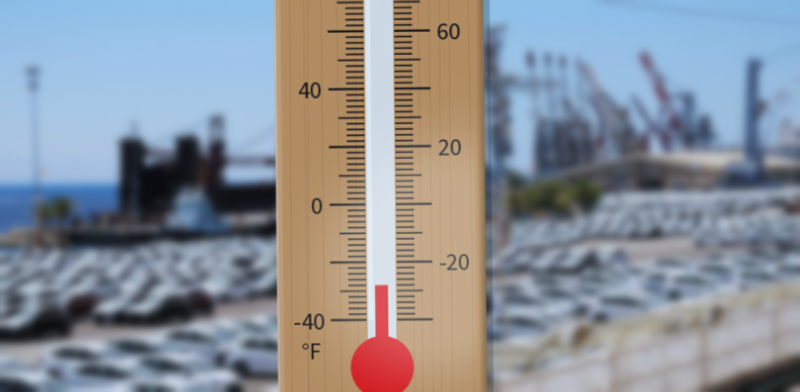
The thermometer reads -28 °F
